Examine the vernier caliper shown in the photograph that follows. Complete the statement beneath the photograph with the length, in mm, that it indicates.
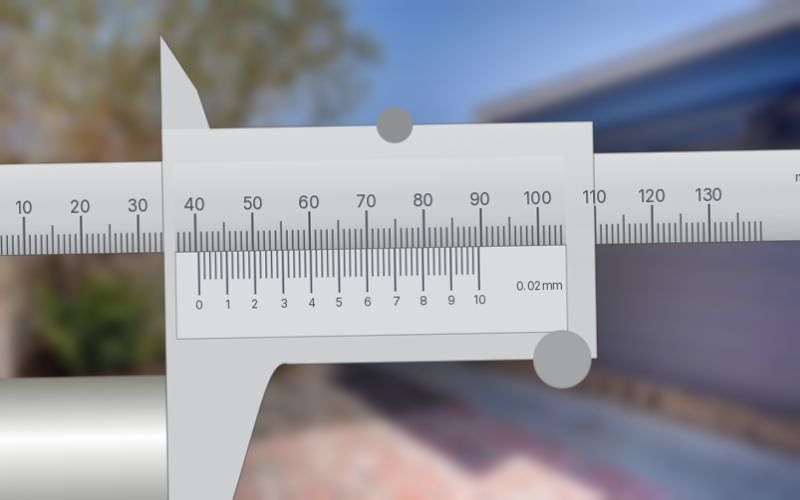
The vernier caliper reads 40.5 mm
